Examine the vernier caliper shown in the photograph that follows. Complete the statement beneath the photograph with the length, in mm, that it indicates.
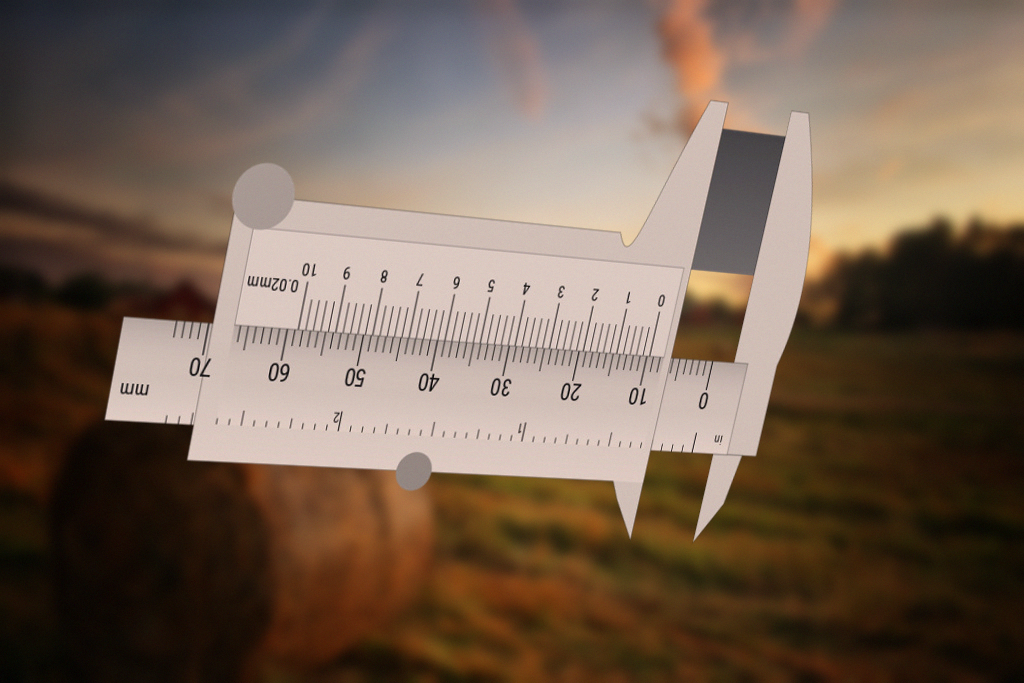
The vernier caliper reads 9.6 mm
